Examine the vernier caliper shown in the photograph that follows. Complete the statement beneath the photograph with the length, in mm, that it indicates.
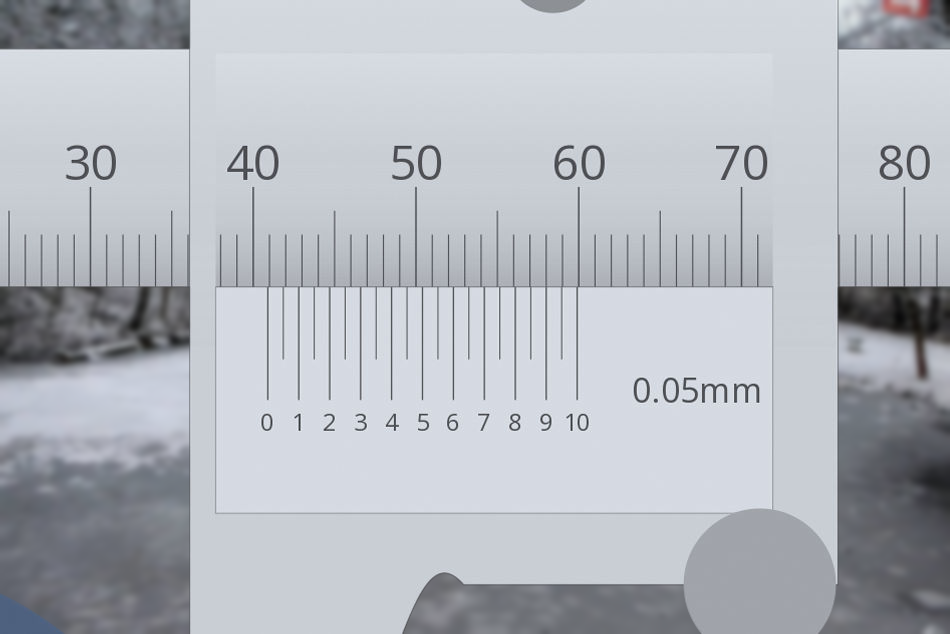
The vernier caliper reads 40.9 mm
